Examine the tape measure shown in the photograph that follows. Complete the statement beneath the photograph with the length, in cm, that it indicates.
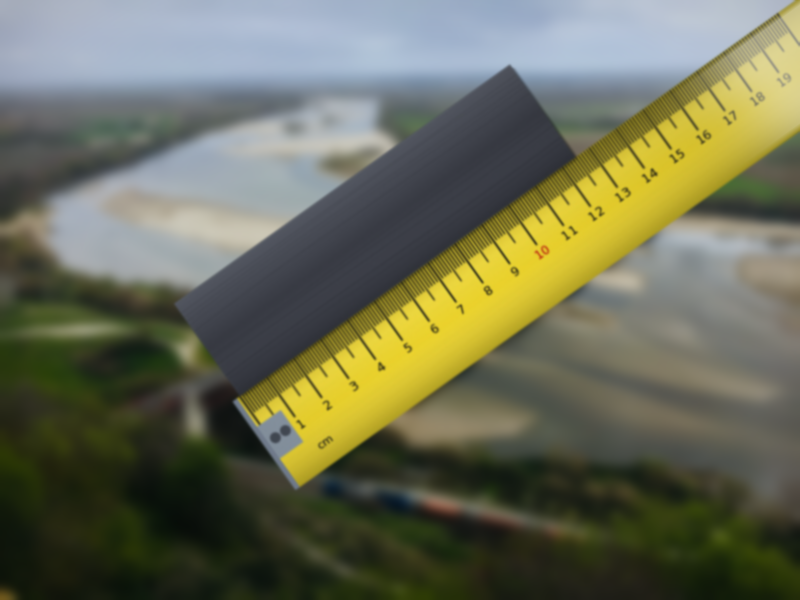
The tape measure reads 12.5 cm
